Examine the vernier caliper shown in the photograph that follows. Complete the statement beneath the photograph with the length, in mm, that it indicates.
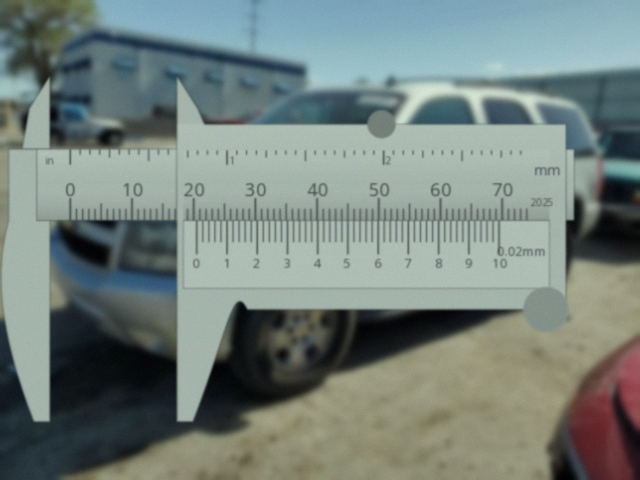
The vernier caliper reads 20.5 mm
